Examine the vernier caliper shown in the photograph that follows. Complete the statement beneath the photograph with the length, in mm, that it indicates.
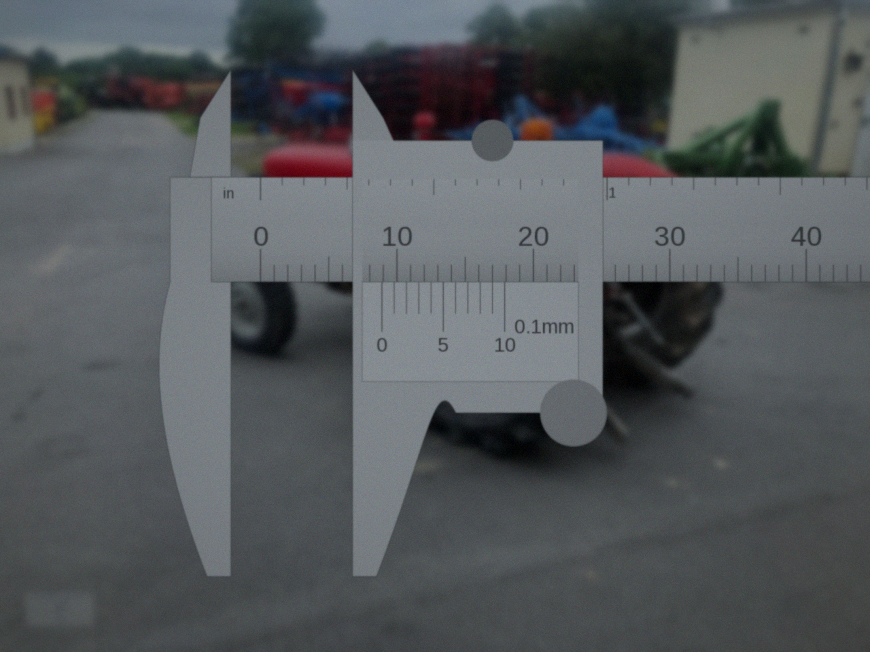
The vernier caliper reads 8.9 mm
